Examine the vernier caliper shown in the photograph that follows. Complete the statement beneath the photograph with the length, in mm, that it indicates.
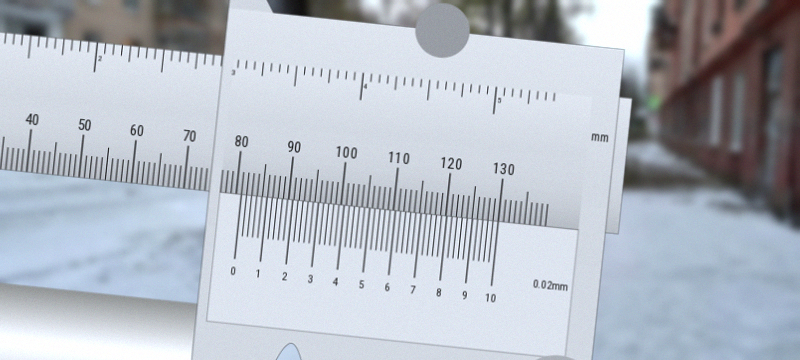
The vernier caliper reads 81.0 mm
